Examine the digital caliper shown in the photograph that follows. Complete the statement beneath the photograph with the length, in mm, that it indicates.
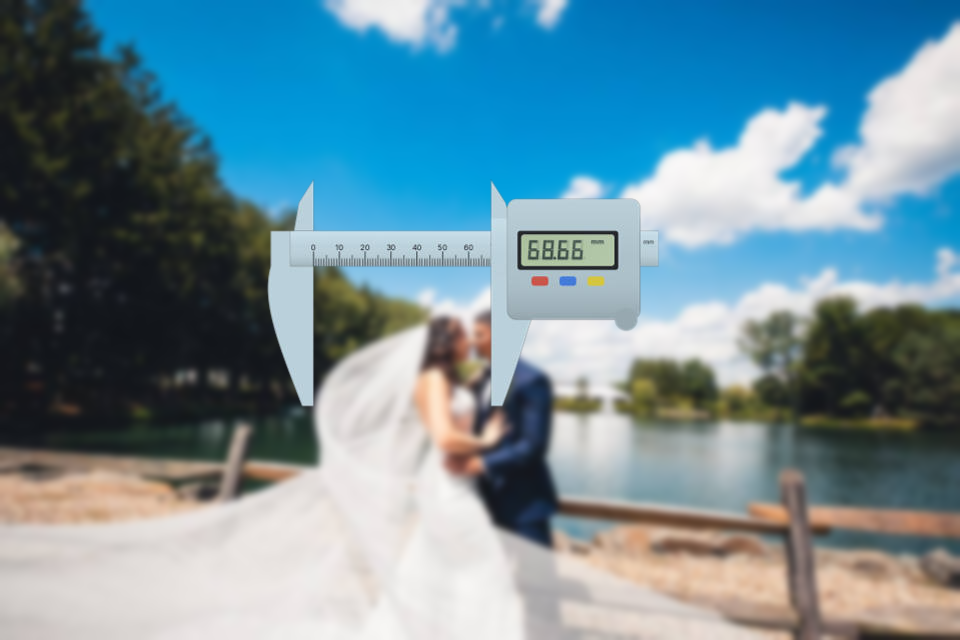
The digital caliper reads 68.66 mm
